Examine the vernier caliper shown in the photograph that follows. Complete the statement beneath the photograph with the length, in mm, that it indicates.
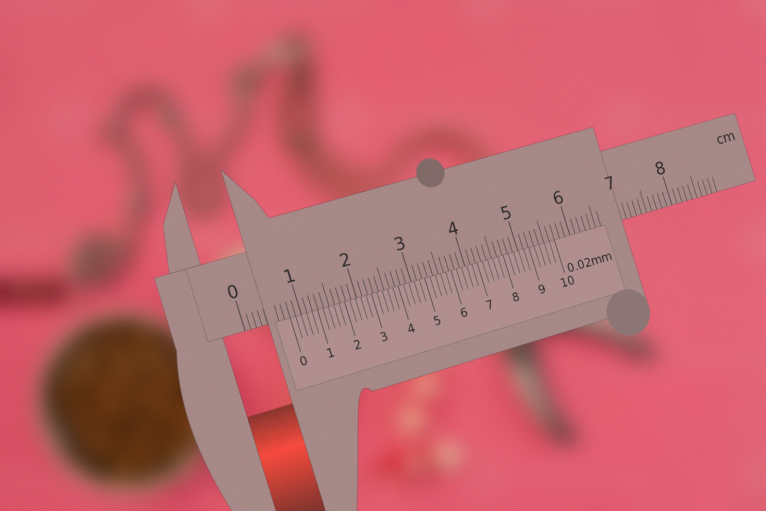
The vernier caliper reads 8.0 mm
